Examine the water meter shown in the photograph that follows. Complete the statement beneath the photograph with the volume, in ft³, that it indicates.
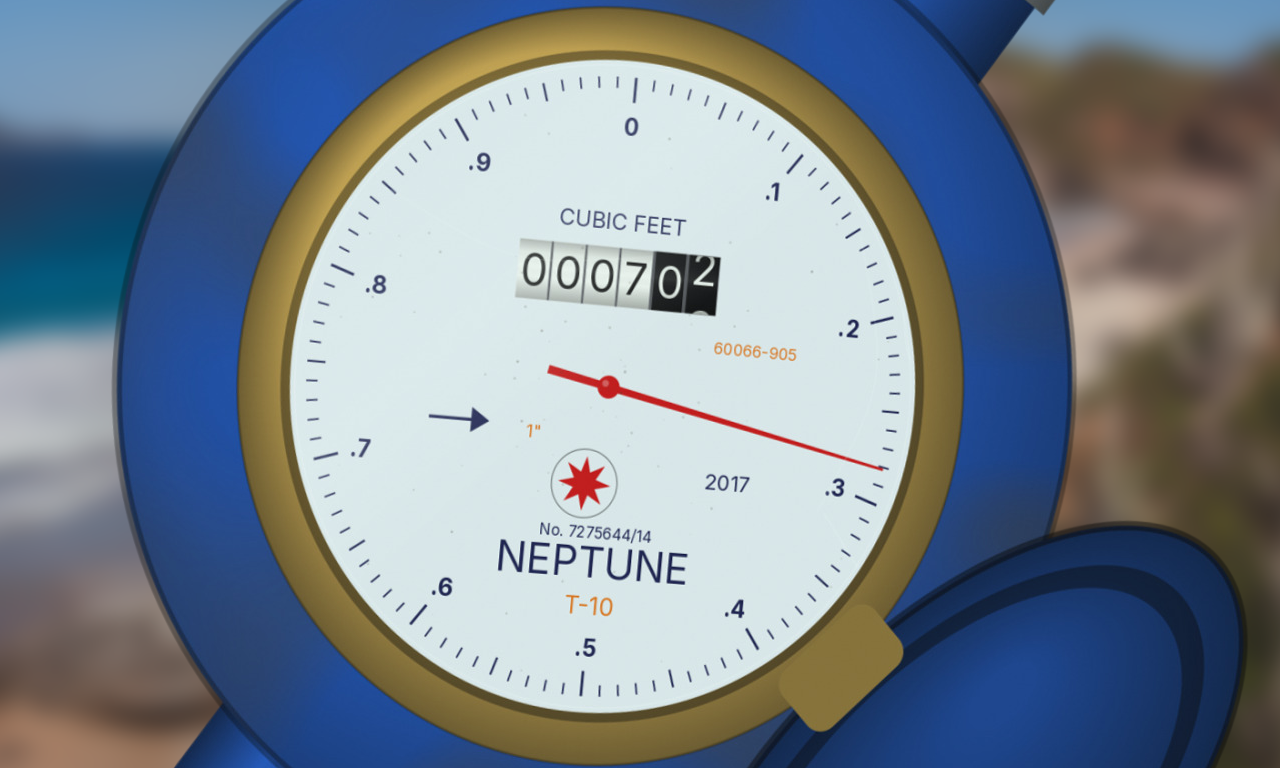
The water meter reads 702.28 ft³
